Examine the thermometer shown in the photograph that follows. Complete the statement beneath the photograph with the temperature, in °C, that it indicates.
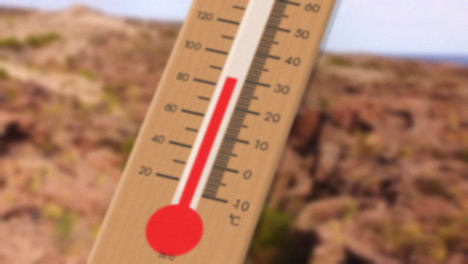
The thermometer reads 30 °C
